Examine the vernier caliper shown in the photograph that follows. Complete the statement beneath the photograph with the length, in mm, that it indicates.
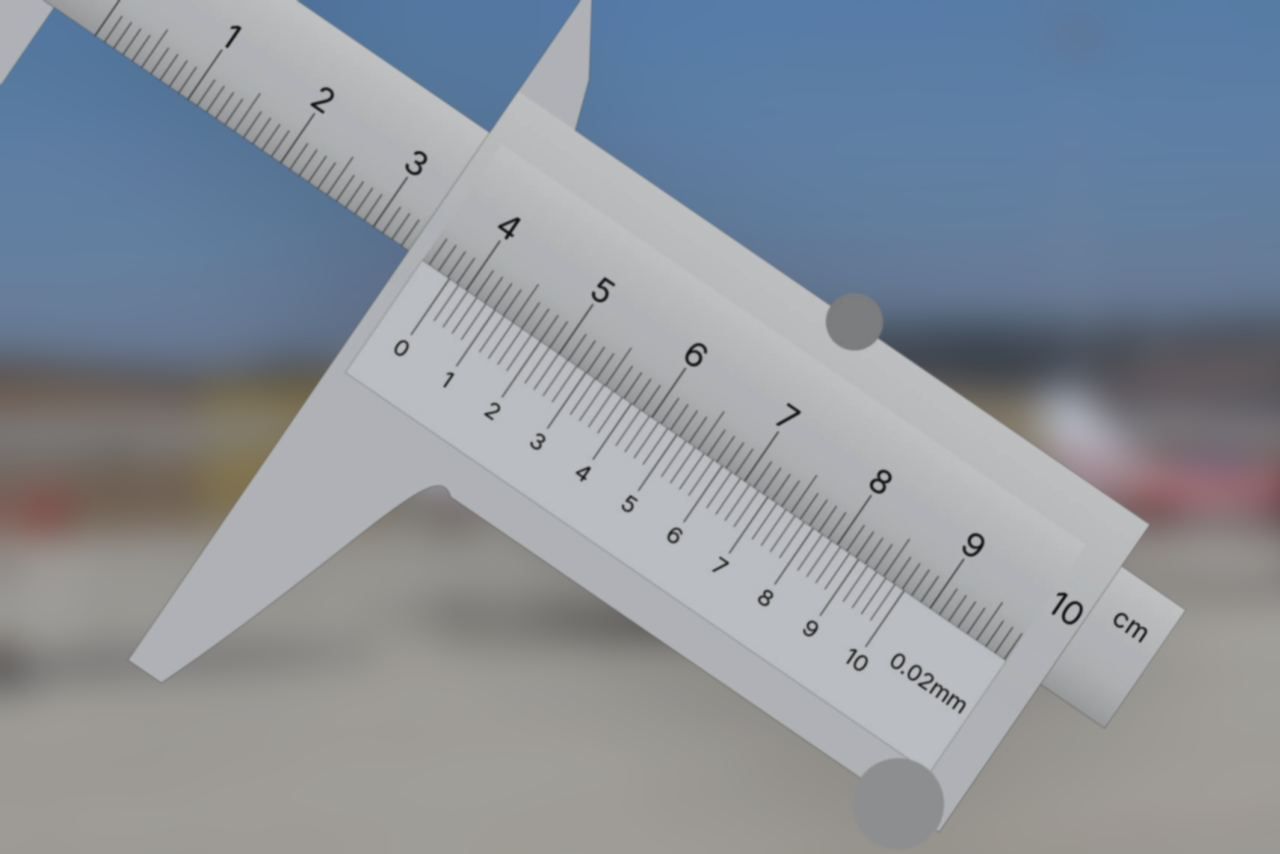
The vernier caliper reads 38.2 mm
